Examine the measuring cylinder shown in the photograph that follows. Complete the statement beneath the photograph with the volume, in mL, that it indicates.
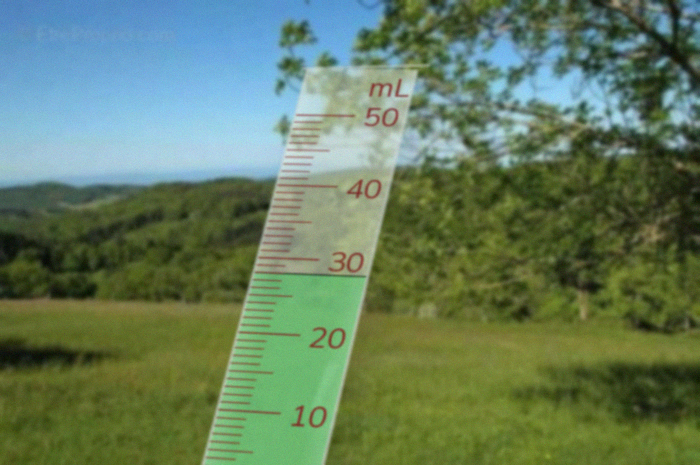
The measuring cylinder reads 28 mL
